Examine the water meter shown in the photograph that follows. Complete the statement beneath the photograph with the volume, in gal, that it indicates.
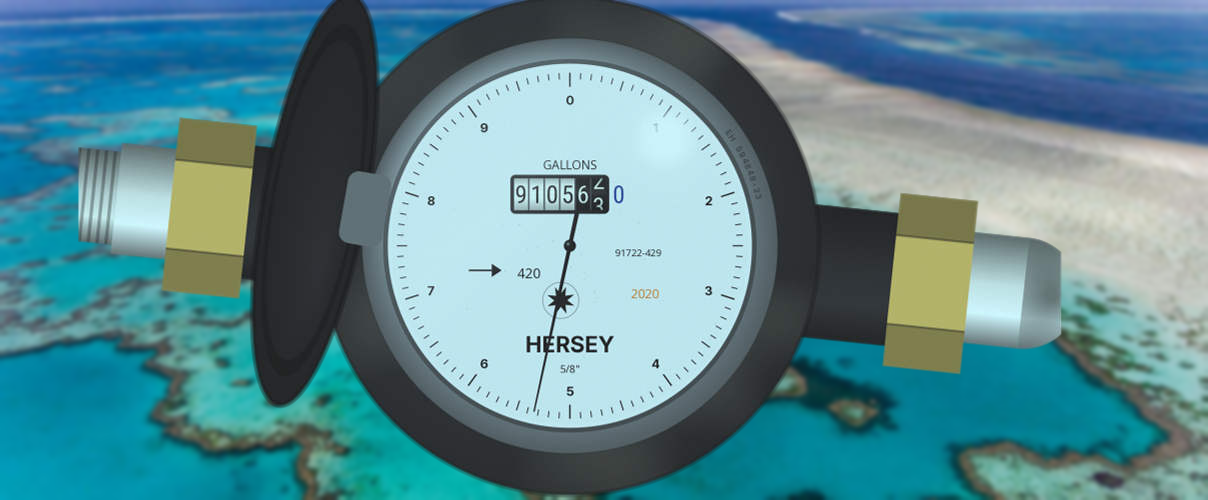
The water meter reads 9105625.3 gal
